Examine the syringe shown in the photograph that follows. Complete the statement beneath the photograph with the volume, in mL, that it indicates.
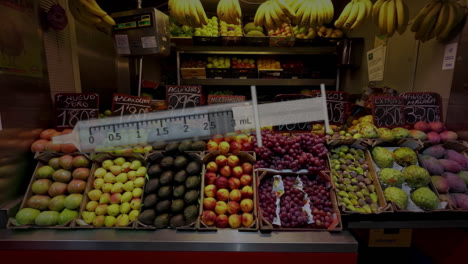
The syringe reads 2.5 mL
